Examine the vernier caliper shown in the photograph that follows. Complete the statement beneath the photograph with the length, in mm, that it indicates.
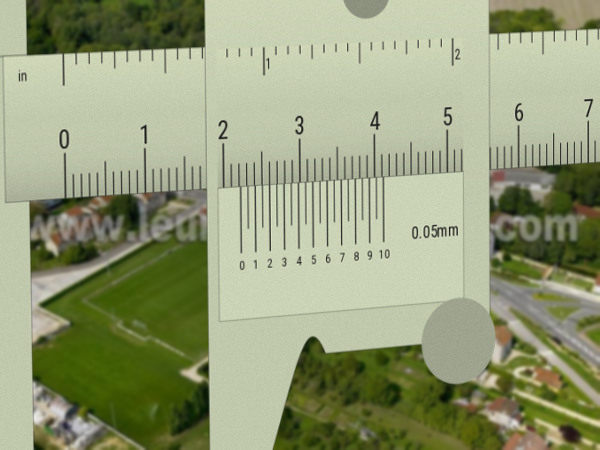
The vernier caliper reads 22.2 mm
